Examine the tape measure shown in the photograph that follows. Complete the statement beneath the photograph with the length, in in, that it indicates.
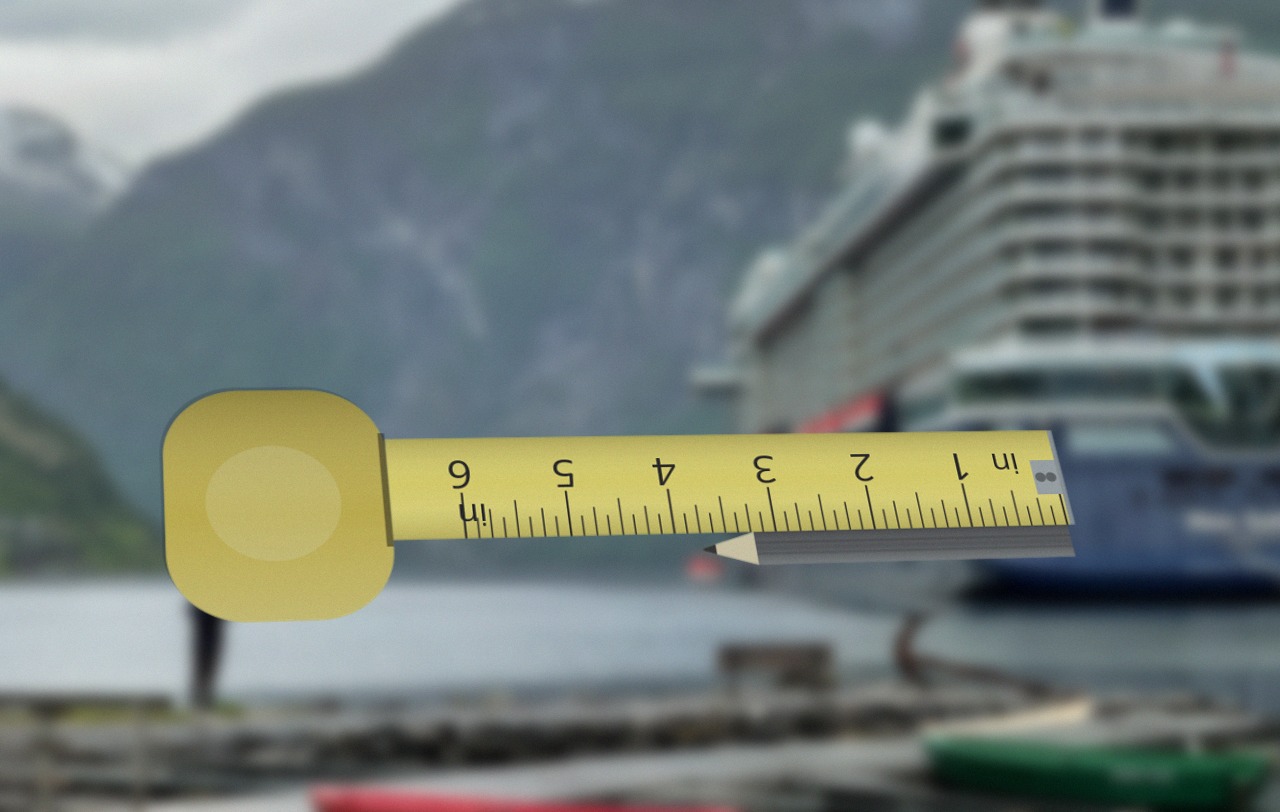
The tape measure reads 3.75 in
